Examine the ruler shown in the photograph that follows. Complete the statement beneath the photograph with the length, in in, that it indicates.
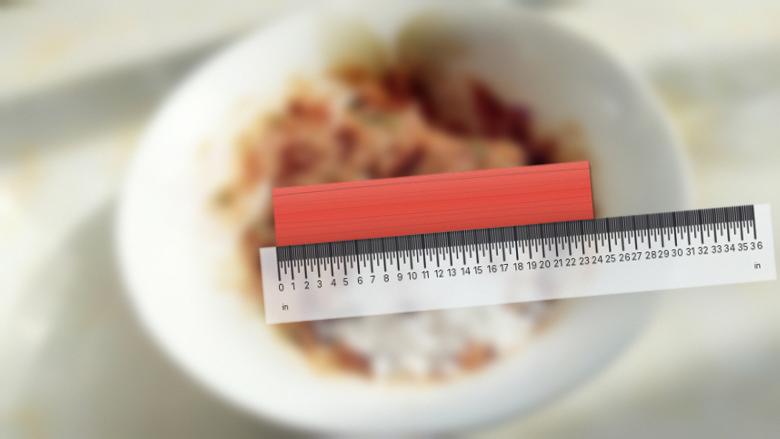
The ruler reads 24 in
